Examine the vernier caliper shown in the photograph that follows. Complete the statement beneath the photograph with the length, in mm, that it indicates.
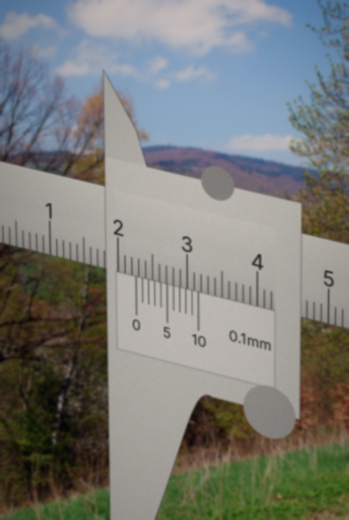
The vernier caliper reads 22.6 mm
